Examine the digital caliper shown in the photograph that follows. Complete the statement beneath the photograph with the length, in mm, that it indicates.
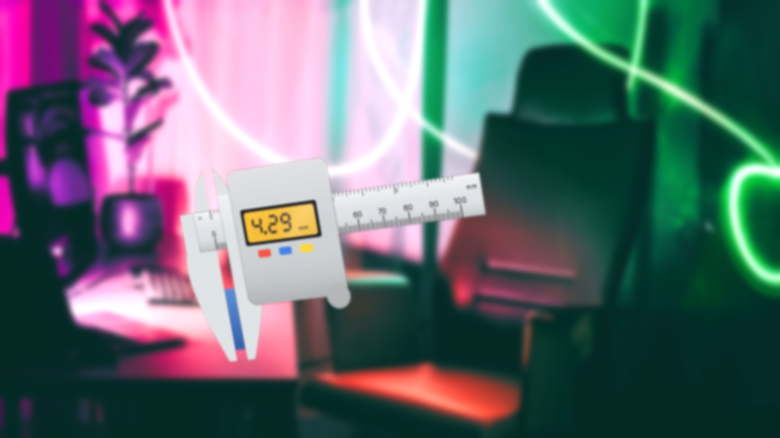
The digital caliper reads 4.29 mm
